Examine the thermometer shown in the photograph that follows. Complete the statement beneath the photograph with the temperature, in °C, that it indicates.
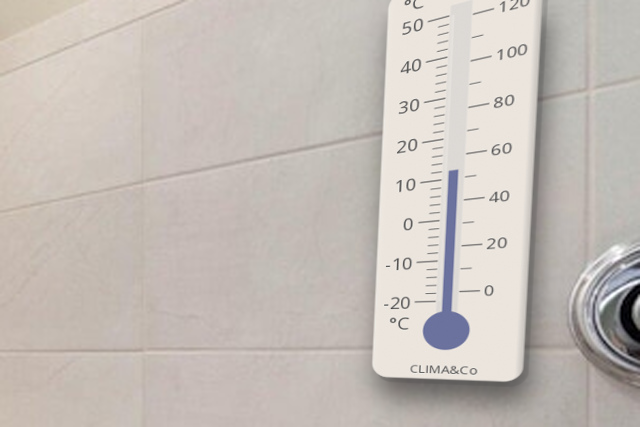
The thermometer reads 12 °C
